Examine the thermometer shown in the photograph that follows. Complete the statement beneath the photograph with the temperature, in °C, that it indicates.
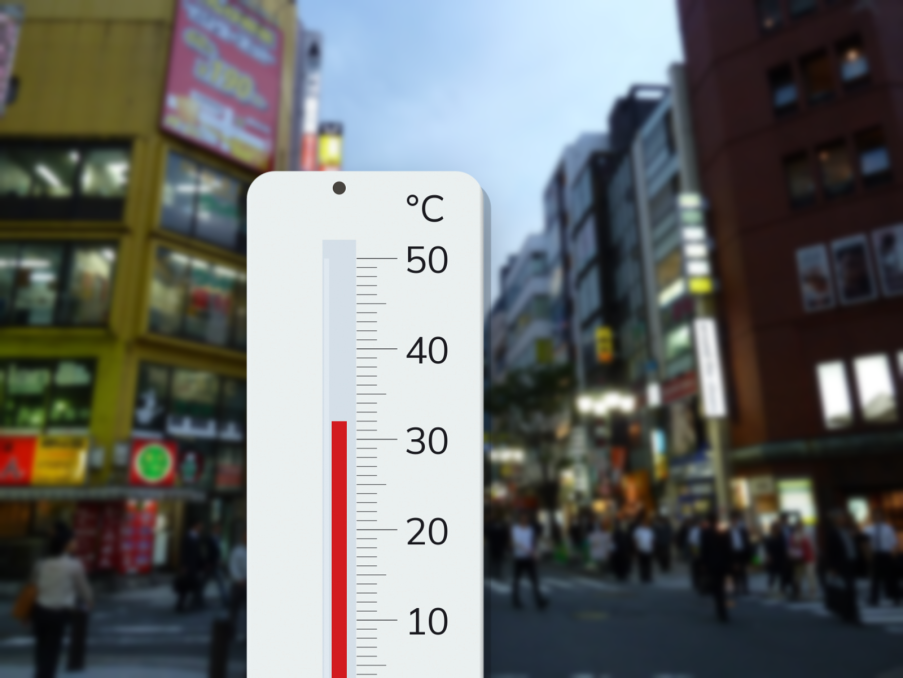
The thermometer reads 32 °C
